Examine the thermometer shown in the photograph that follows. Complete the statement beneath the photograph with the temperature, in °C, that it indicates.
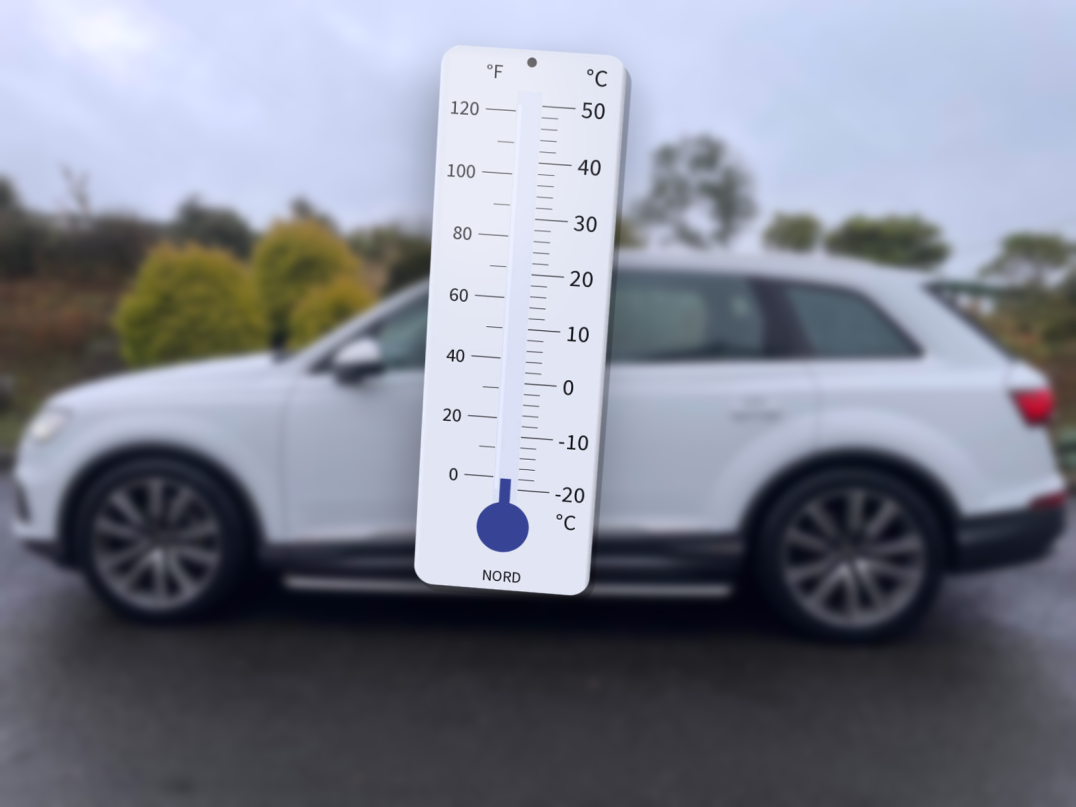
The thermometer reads -18 °C
